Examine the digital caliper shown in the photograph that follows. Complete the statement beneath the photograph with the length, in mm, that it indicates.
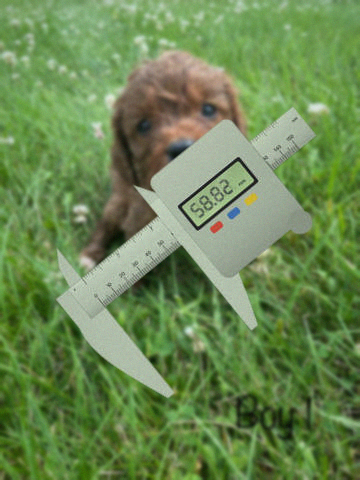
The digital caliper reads 58.82 mm
